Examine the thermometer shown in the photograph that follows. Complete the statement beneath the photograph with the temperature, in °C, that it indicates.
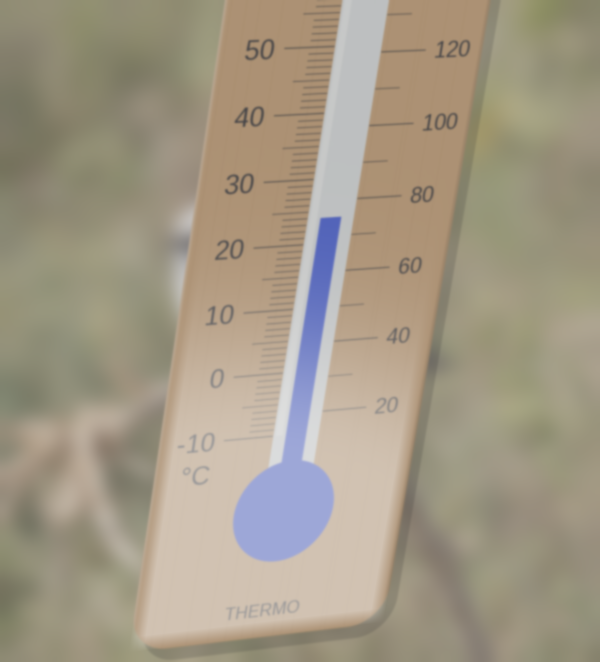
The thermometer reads 24 °C
